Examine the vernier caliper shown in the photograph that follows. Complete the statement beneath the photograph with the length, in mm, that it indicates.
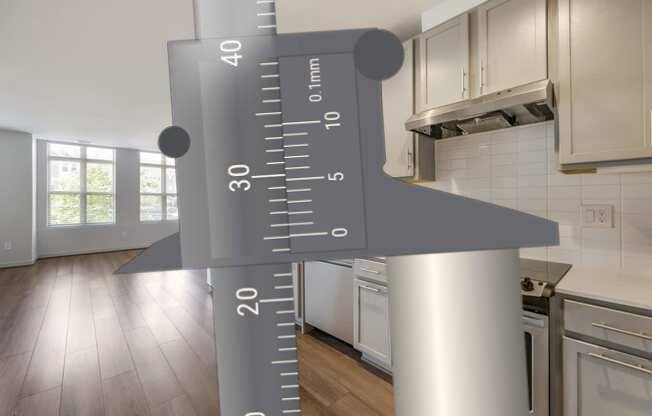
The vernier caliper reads 25.1 mm
